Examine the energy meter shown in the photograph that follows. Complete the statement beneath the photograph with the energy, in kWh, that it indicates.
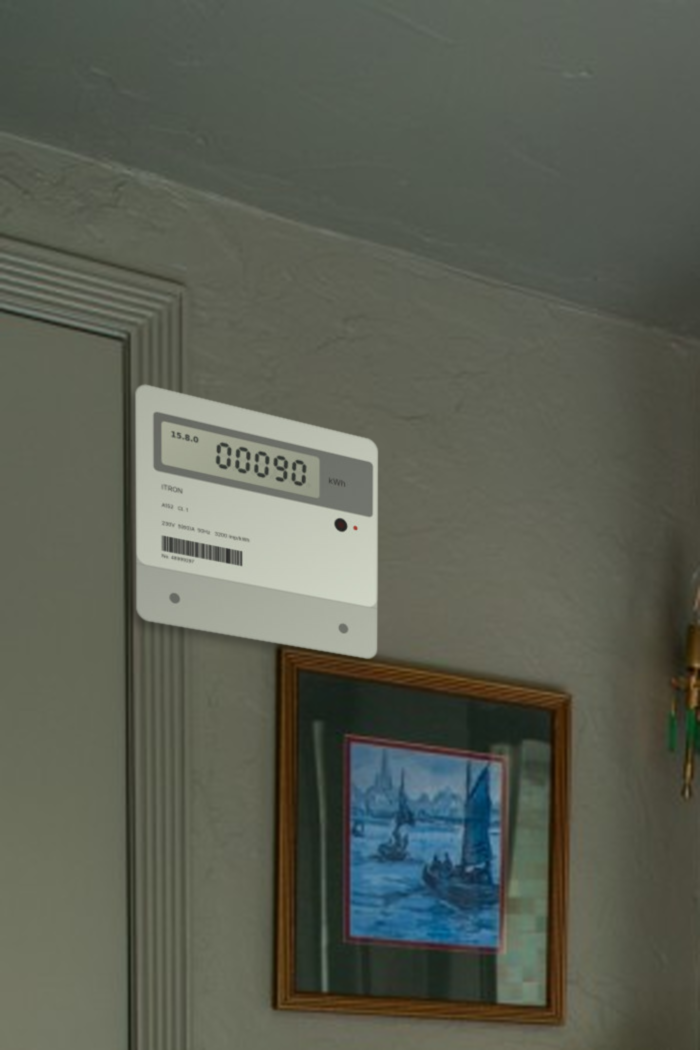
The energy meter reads 90 kWh
